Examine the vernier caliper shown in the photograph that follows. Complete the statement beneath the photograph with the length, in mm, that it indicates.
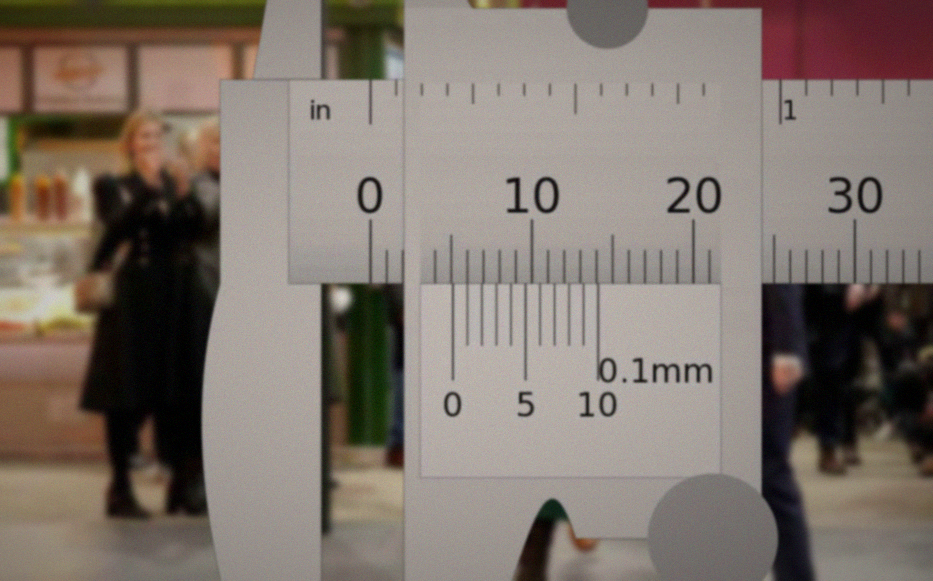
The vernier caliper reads 5.1 mm
